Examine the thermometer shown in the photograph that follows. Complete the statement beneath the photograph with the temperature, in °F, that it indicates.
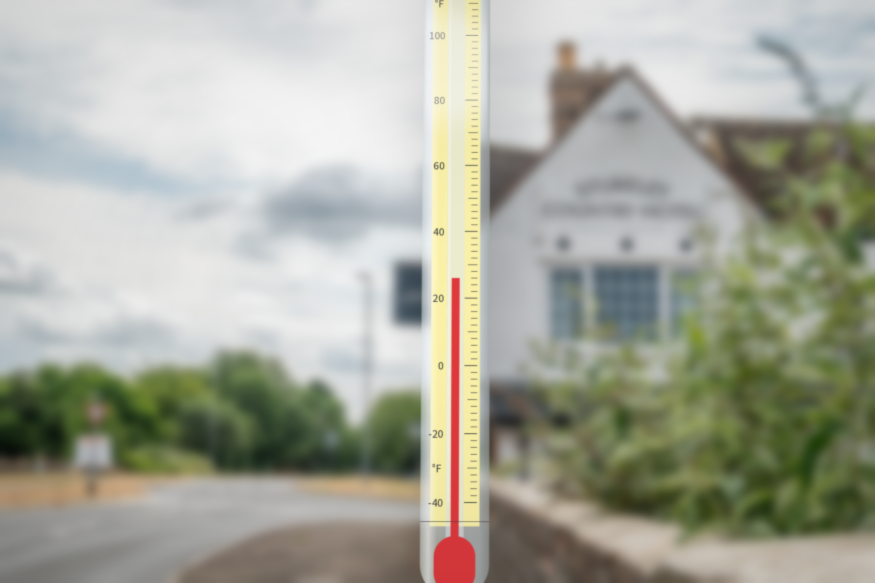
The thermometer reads 26 °F
